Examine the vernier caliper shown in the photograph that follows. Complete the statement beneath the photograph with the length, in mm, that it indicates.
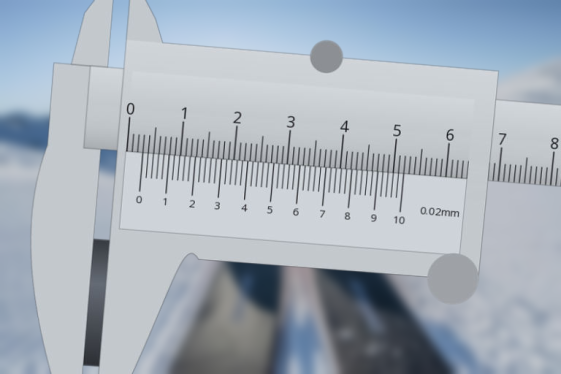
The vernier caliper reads 3.0 mm
